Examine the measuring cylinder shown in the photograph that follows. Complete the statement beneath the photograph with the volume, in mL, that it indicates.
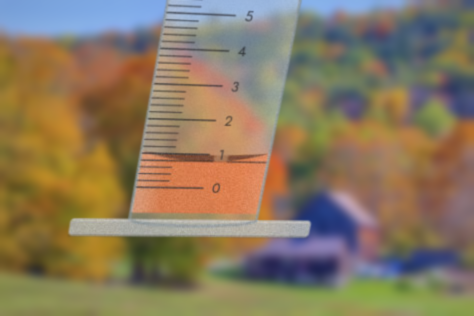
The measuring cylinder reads 0.8 mL
